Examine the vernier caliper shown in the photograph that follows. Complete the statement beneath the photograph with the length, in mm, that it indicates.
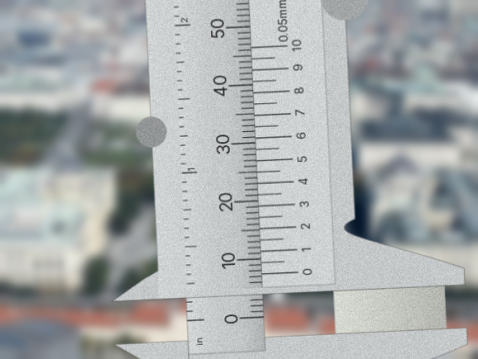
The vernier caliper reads 7.4 mm
